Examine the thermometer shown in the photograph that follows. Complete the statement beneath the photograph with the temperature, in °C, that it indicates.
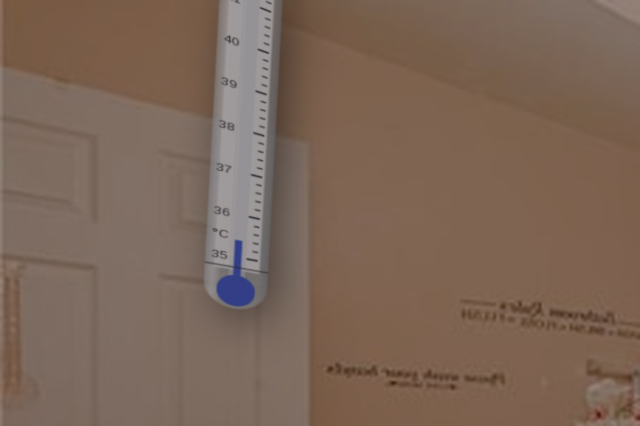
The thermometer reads 35.4 °C
